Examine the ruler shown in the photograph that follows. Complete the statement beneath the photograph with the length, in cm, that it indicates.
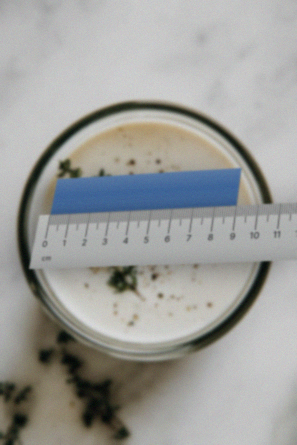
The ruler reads 9 cm
